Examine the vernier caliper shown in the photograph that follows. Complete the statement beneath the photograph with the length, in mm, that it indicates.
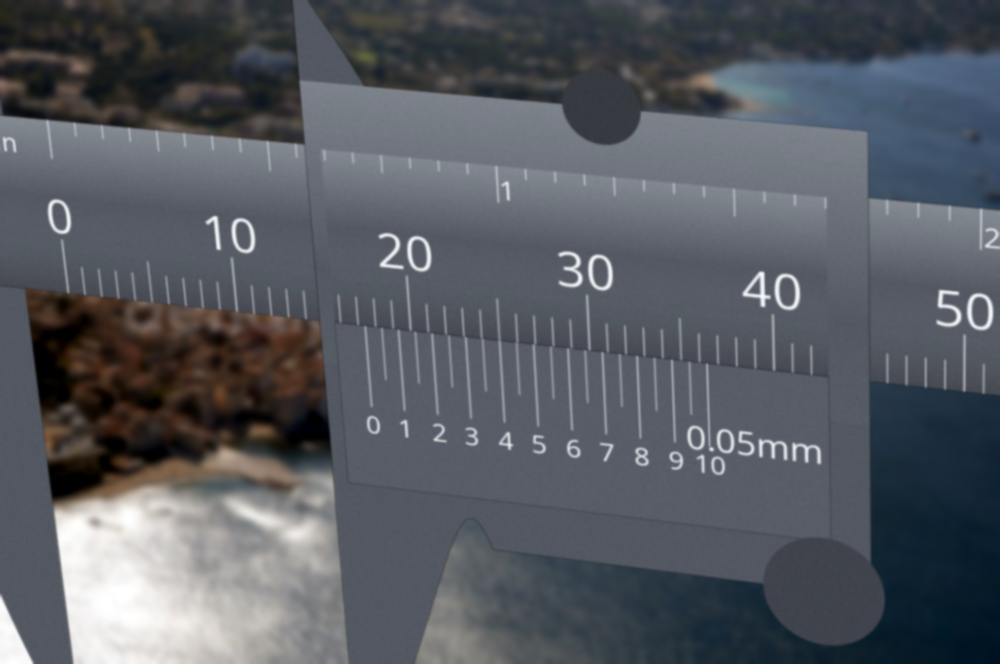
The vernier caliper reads 17.4 mm
